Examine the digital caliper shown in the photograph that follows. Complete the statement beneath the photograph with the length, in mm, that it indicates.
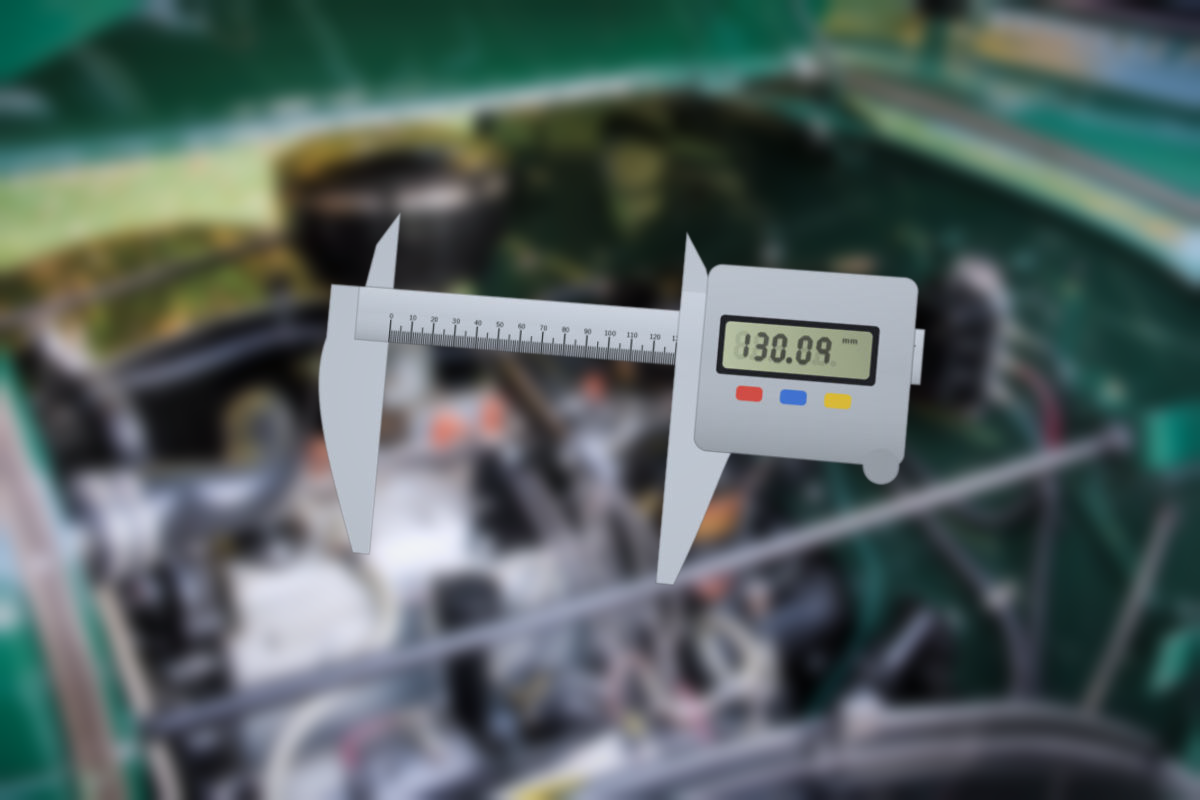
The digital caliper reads 130.09 mm
